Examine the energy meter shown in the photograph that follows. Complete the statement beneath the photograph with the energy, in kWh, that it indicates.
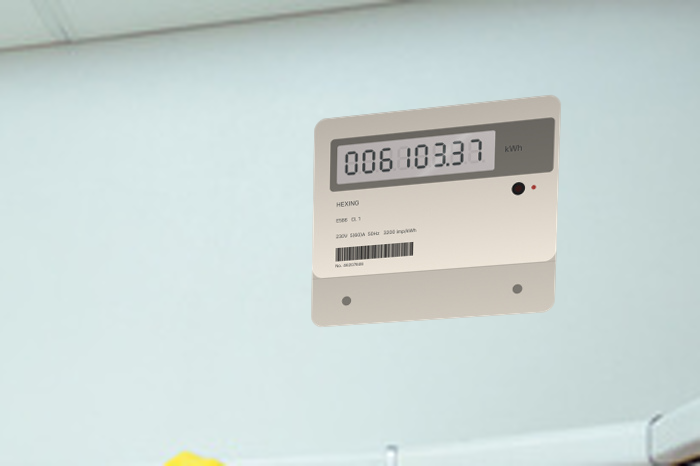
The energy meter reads 6103.37 kWh
